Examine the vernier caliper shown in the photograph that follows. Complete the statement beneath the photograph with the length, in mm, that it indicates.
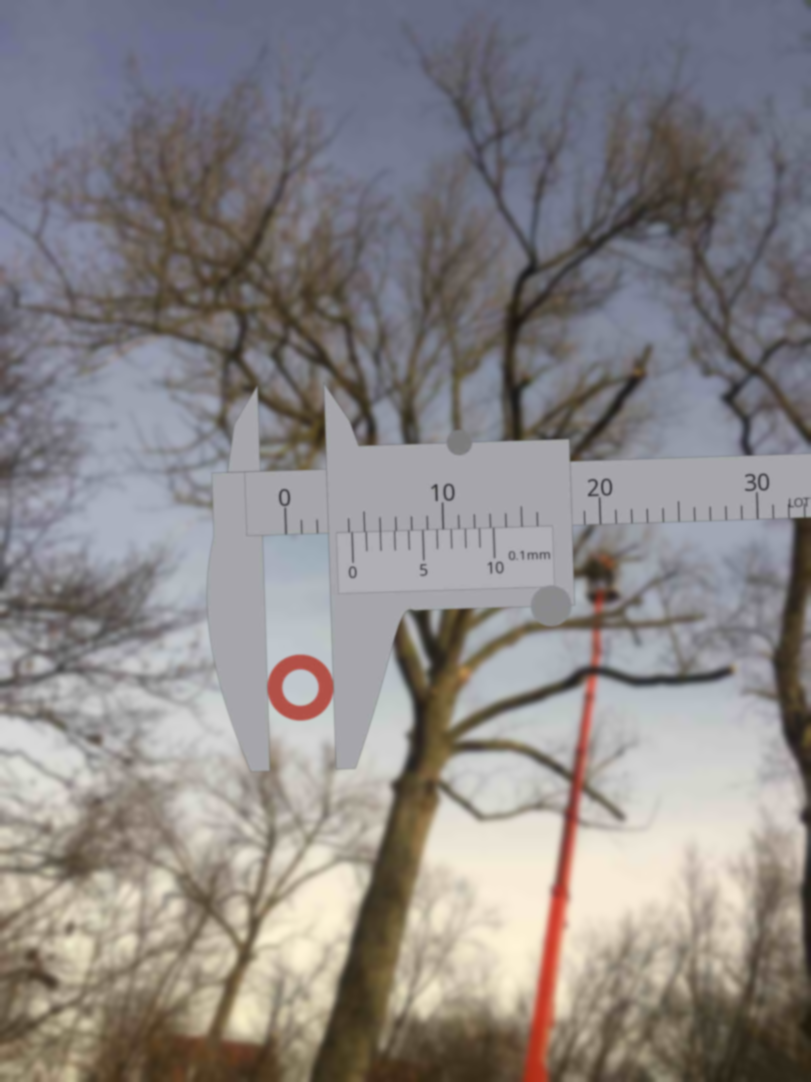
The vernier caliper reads 4.2 mm
